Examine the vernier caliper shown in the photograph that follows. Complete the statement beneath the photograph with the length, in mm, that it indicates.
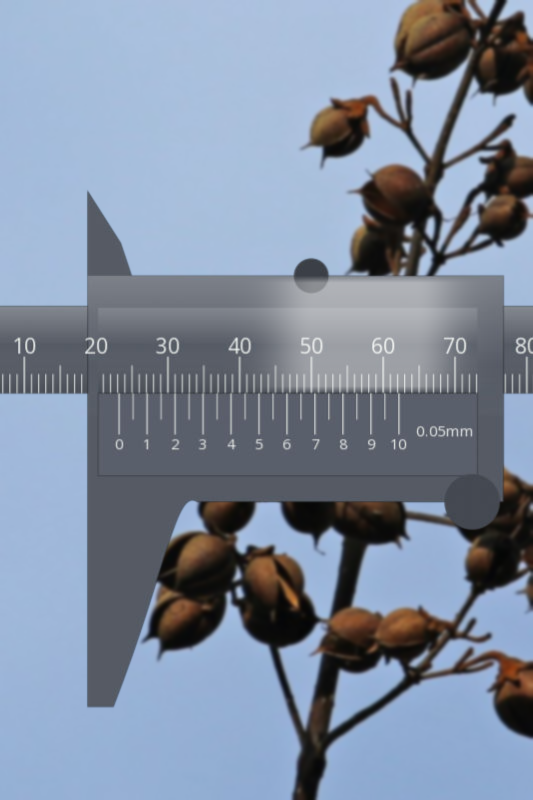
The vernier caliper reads 23.2 mm
